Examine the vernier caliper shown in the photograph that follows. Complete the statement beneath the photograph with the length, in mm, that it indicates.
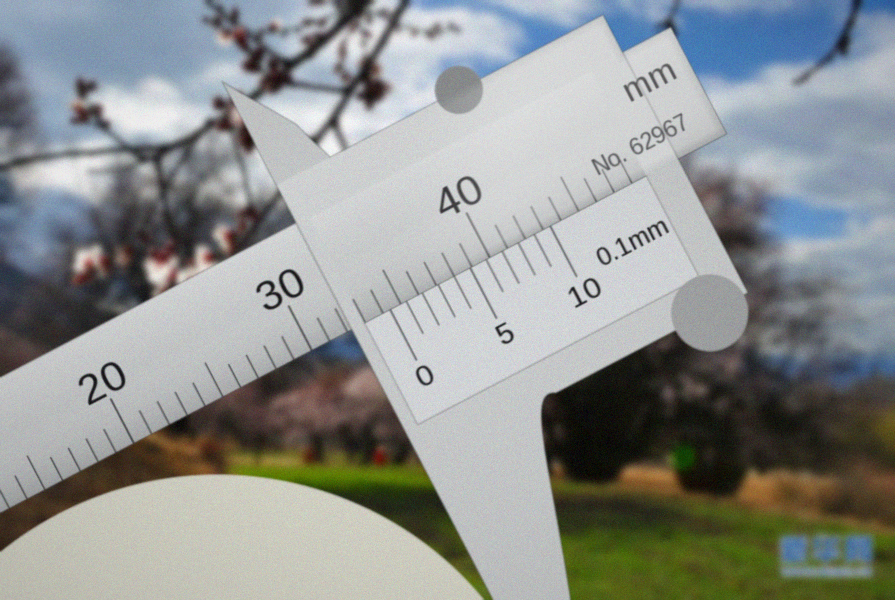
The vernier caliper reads 34.4 mm
